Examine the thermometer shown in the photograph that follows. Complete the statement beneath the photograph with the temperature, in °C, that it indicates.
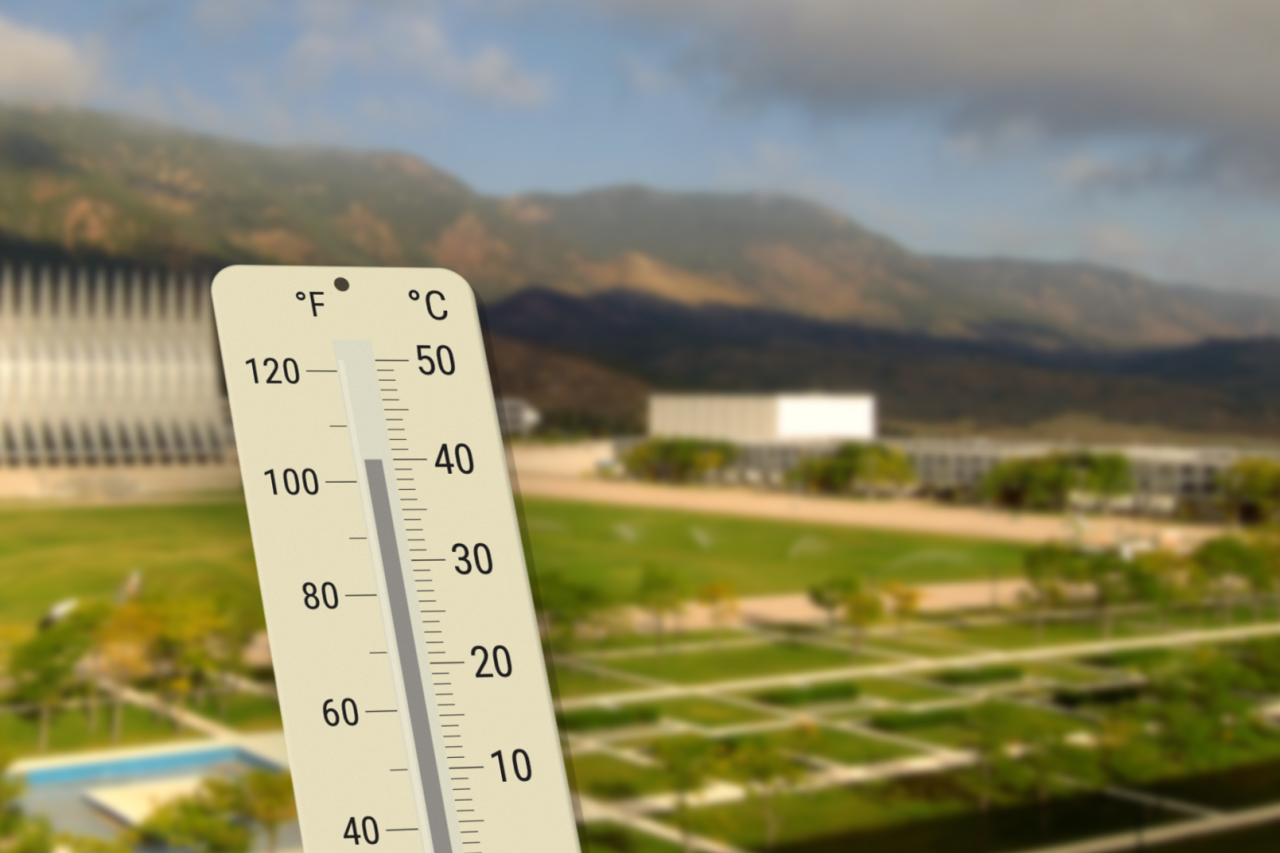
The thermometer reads 40 °C
